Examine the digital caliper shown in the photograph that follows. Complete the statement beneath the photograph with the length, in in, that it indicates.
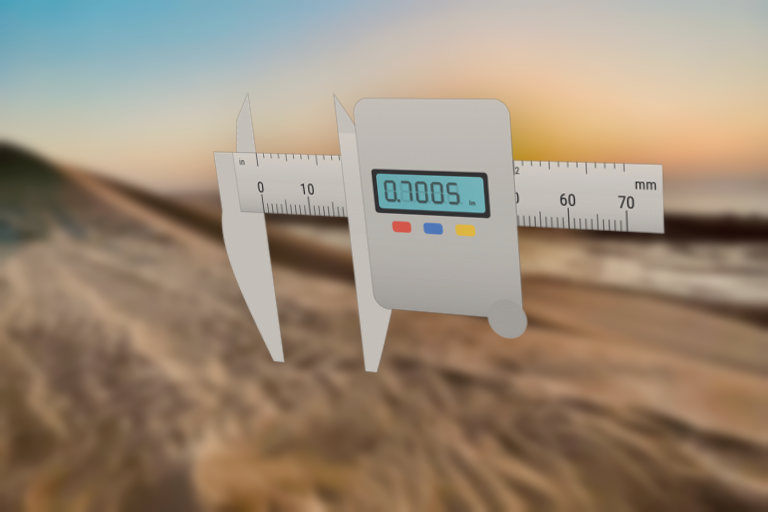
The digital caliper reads 0.7005 in
